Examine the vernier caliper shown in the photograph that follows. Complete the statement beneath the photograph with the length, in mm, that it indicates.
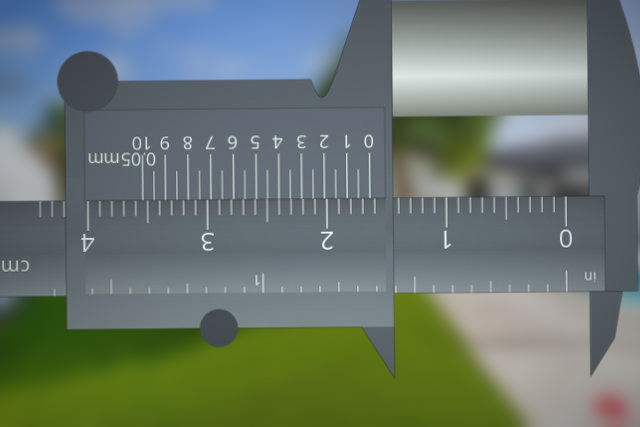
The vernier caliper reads 16.4 mm
